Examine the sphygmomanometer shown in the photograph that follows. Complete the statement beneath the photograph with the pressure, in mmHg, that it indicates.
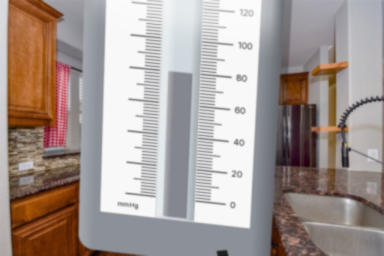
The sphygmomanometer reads 80 mmHg
